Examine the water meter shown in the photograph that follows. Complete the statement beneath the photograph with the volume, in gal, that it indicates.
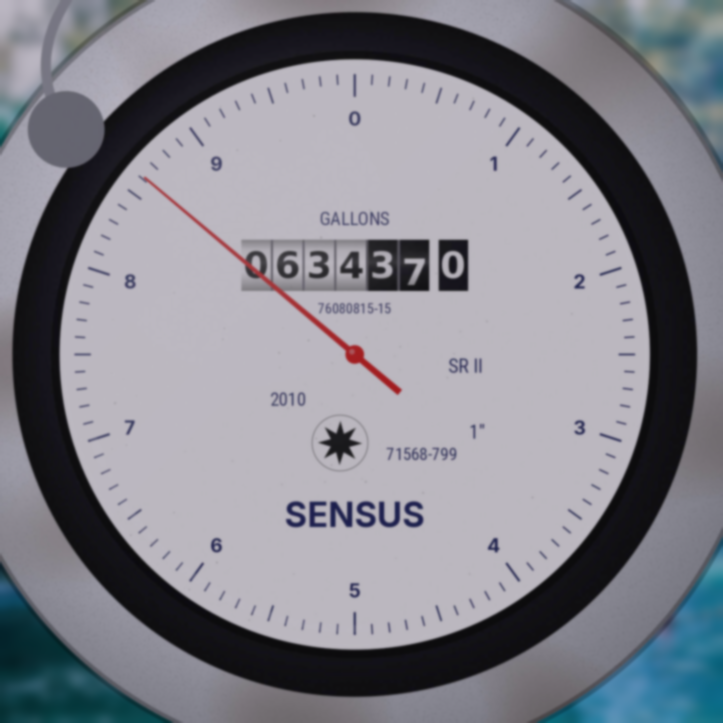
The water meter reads 634368.6 gal
